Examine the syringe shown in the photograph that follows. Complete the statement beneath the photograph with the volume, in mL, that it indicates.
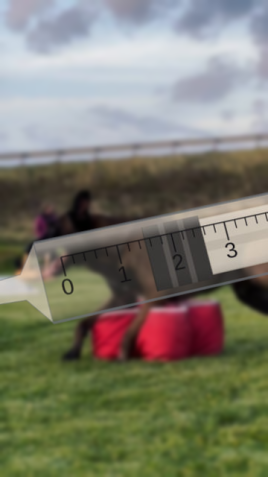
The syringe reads 1.5 mL
